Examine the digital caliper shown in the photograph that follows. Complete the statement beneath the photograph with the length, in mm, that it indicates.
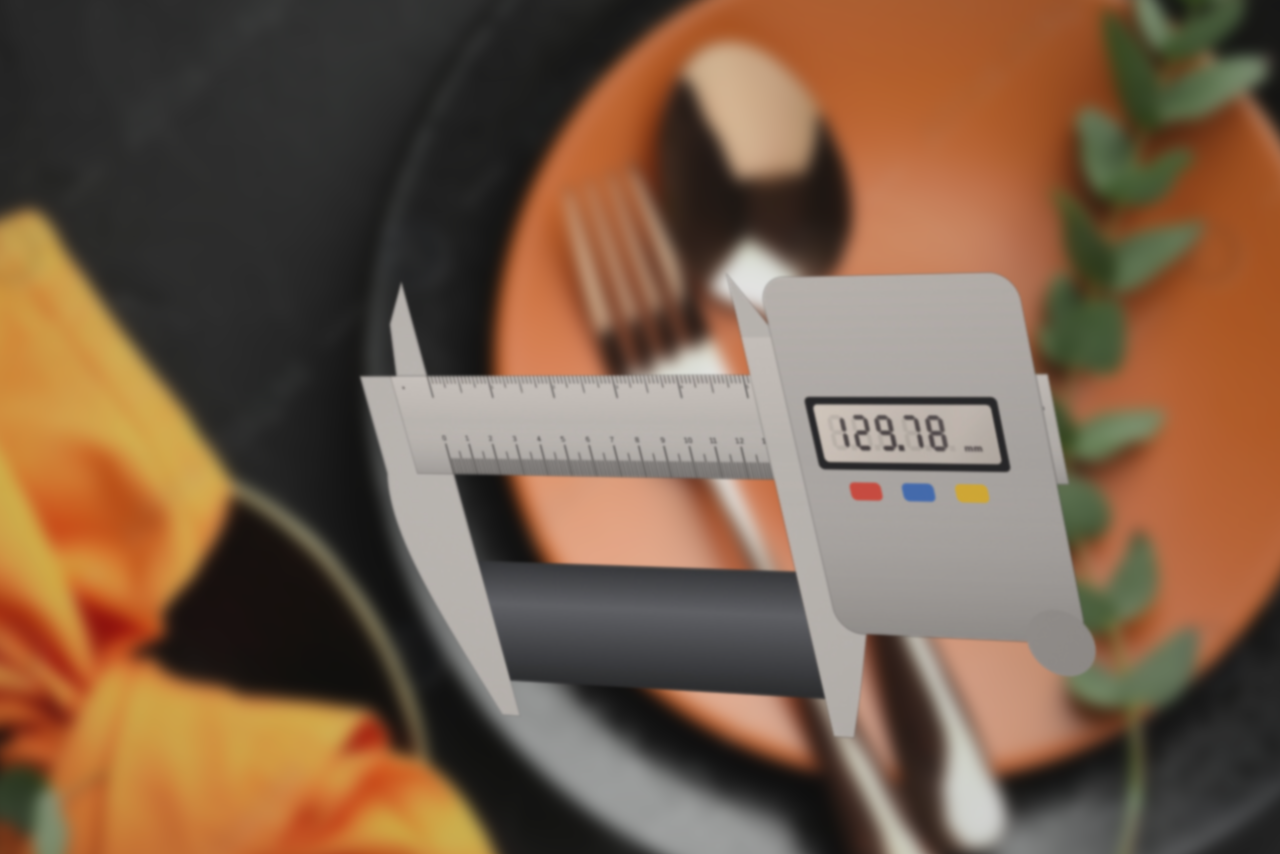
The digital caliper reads 129.78 mm
